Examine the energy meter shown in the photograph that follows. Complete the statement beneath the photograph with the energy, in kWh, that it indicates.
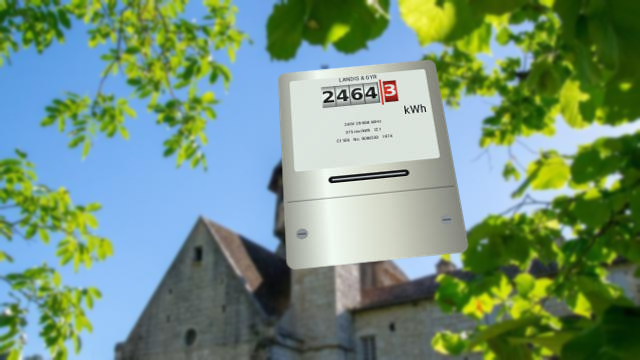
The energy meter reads 2464.3 kWh
